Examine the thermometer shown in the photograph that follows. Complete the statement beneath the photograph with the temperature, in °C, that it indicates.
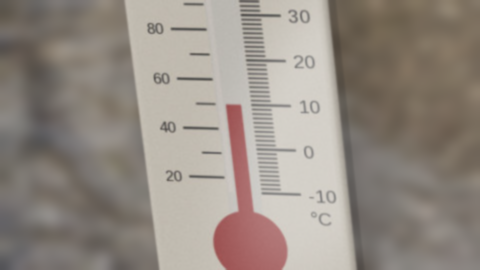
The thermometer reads 10 °C
